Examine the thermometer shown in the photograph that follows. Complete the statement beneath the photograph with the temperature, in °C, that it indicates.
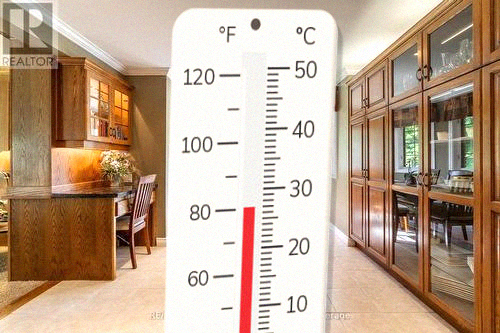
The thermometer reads 27 °C
